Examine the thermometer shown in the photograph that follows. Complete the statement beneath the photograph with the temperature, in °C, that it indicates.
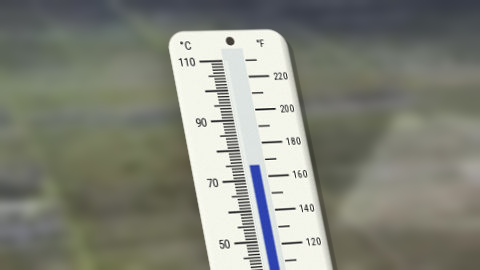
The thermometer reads 75 °C
